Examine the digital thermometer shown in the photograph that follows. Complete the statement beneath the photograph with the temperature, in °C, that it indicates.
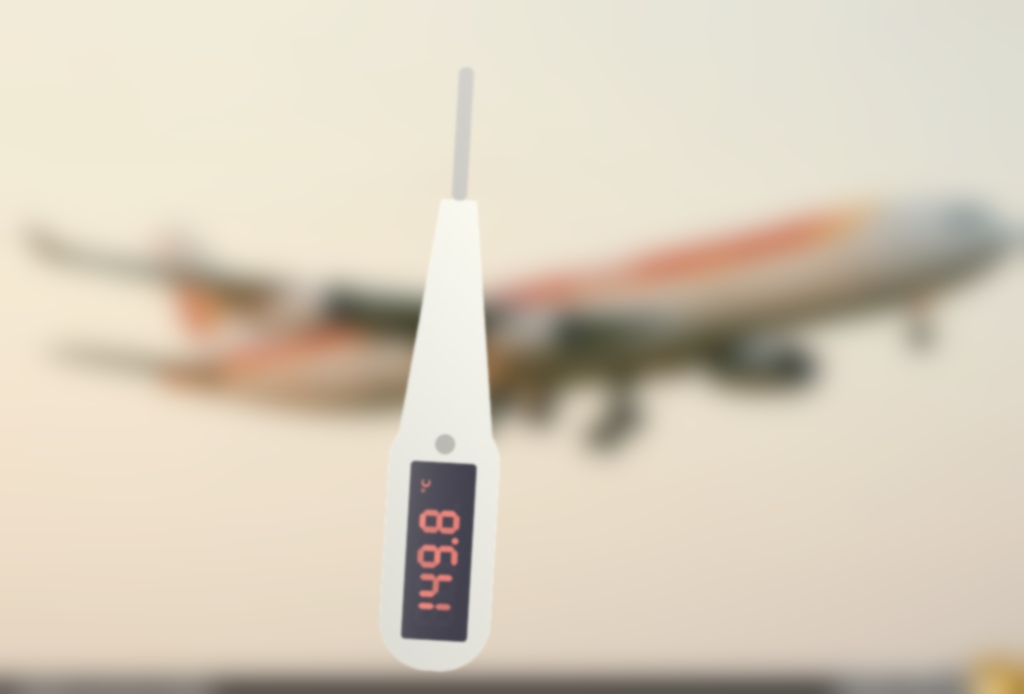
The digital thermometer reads 149.8 °C
